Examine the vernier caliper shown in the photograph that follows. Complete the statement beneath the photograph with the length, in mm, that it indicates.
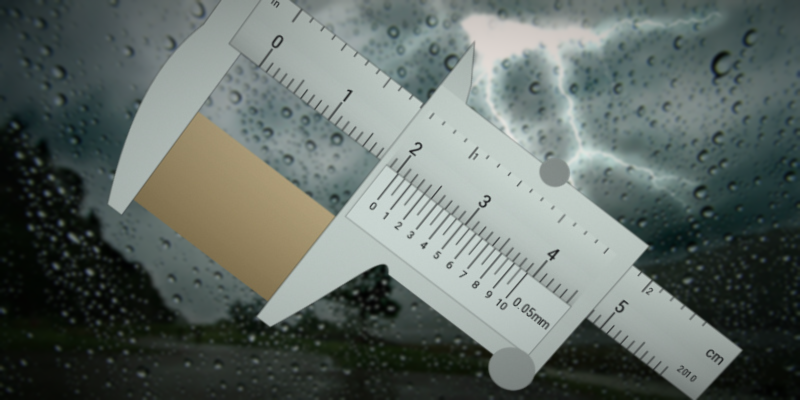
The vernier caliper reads 20.2 mm
